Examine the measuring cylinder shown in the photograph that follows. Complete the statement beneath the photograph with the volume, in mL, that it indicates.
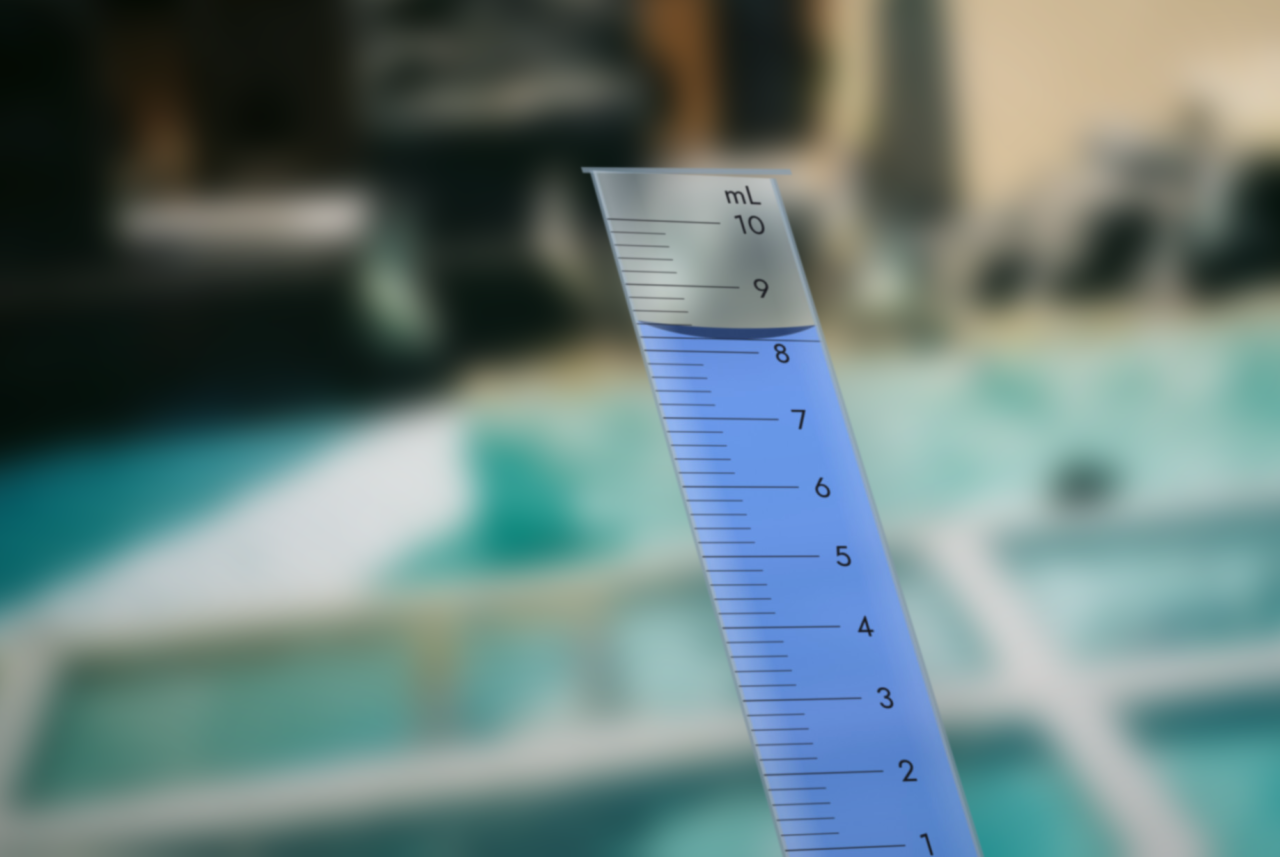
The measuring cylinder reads 8.2 mL
